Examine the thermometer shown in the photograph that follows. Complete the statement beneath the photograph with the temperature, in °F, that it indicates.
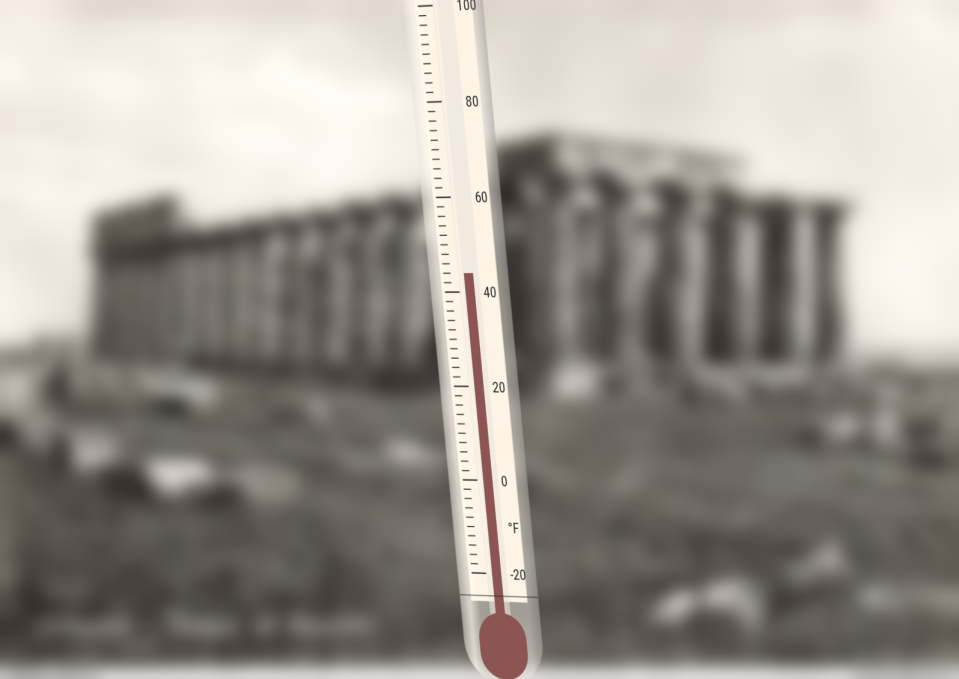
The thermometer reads 44 °F
